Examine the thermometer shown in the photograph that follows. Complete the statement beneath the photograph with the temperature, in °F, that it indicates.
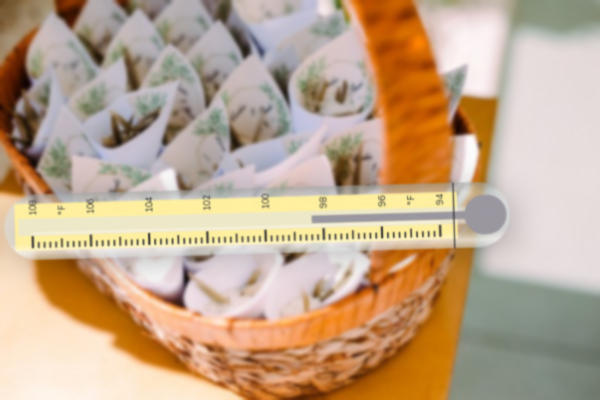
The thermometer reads 98.4 °F
